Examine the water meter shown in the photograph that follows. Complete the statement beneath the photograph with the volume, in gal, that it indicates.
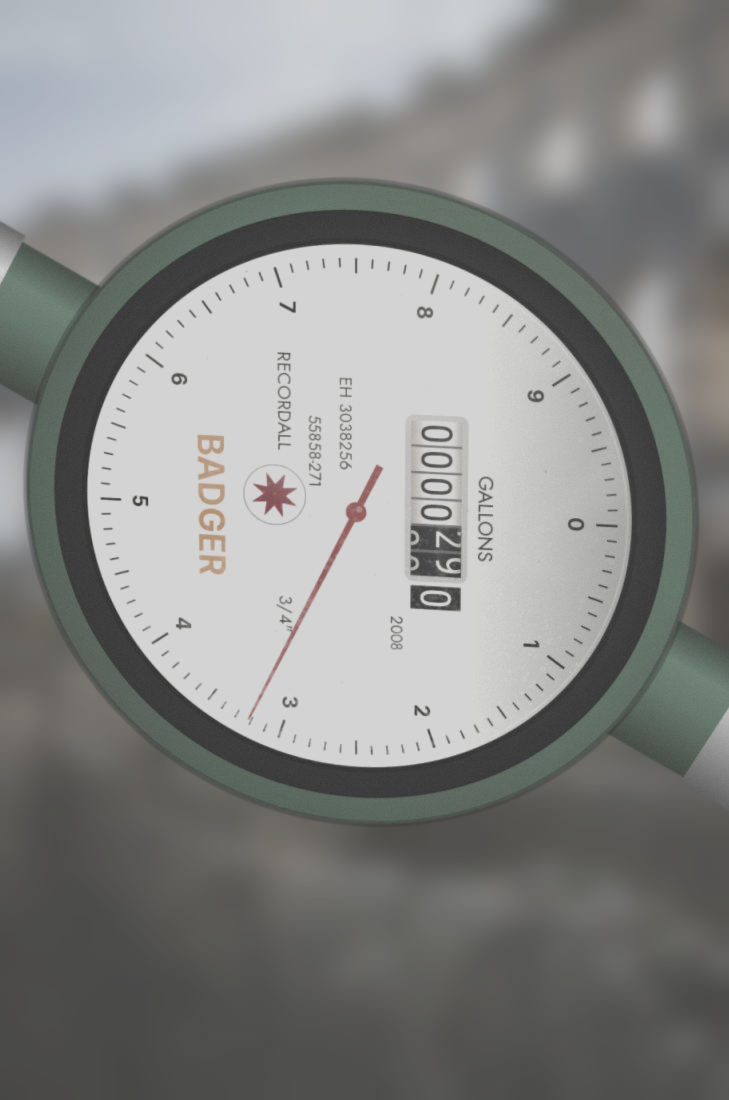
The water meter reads 293.2 gal
